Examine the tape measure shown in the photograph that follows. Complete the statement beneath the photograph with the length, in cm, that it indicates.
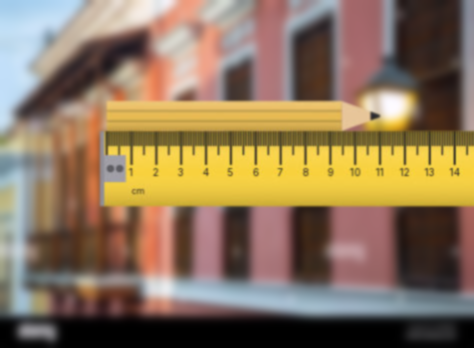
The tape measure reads 11 cm
